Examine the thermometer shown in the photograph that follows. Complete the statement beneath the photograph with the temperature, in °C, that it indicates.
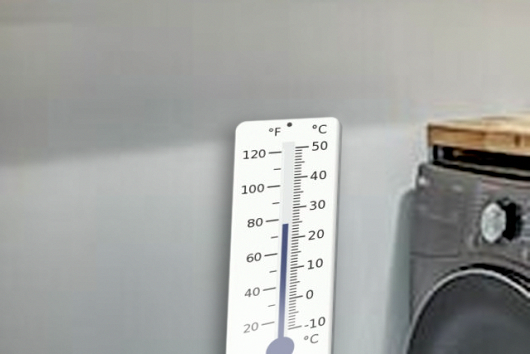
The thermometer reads 25 °C
